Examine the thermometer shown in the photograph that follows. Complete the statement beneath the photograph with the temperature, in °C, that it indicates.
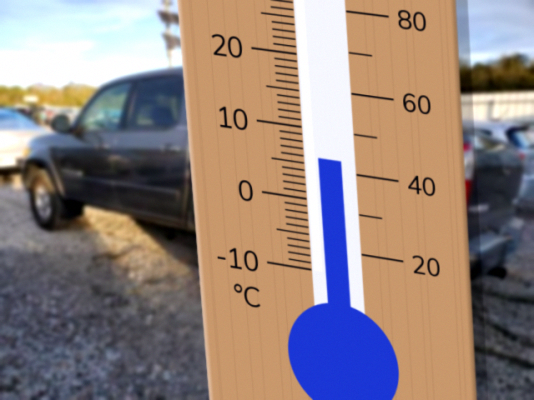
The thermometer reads 6 °C
